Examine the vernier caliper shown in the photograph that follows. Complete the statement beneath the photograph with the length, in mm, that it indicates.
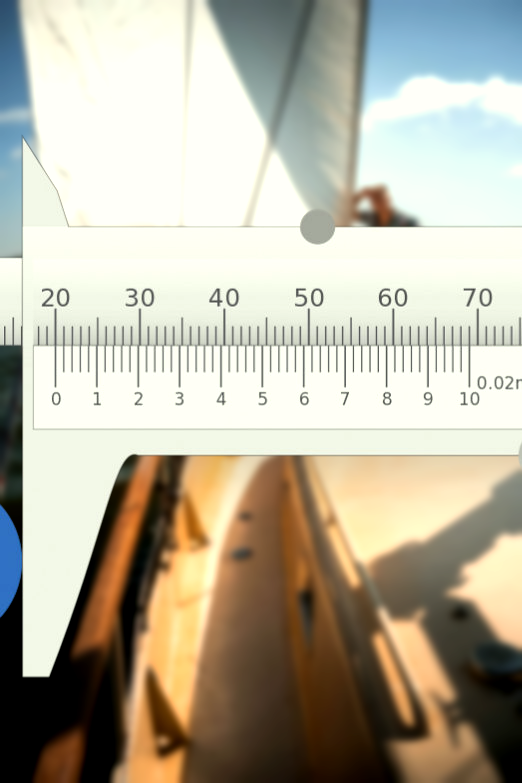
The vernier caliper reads 20.0 mm
